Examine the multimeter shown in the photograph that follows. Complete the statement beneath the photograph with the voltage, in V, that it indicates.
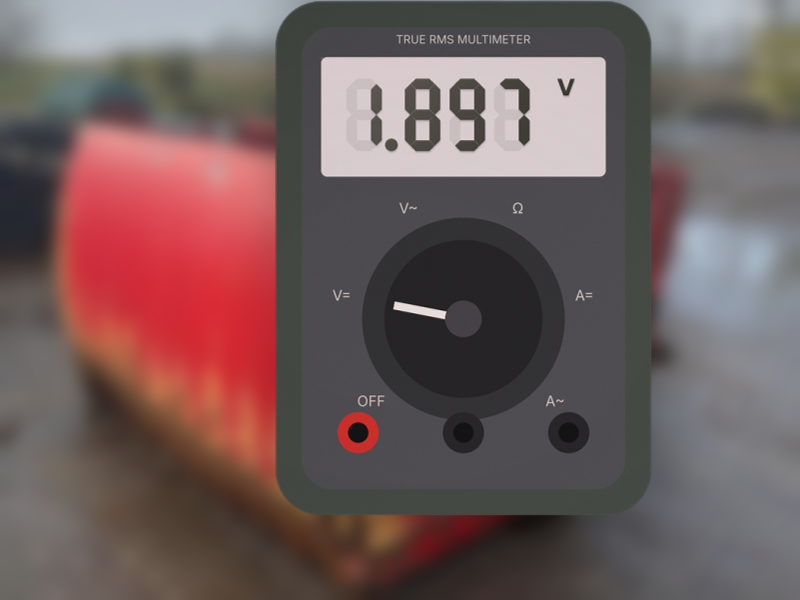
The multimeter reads 1.897 V
